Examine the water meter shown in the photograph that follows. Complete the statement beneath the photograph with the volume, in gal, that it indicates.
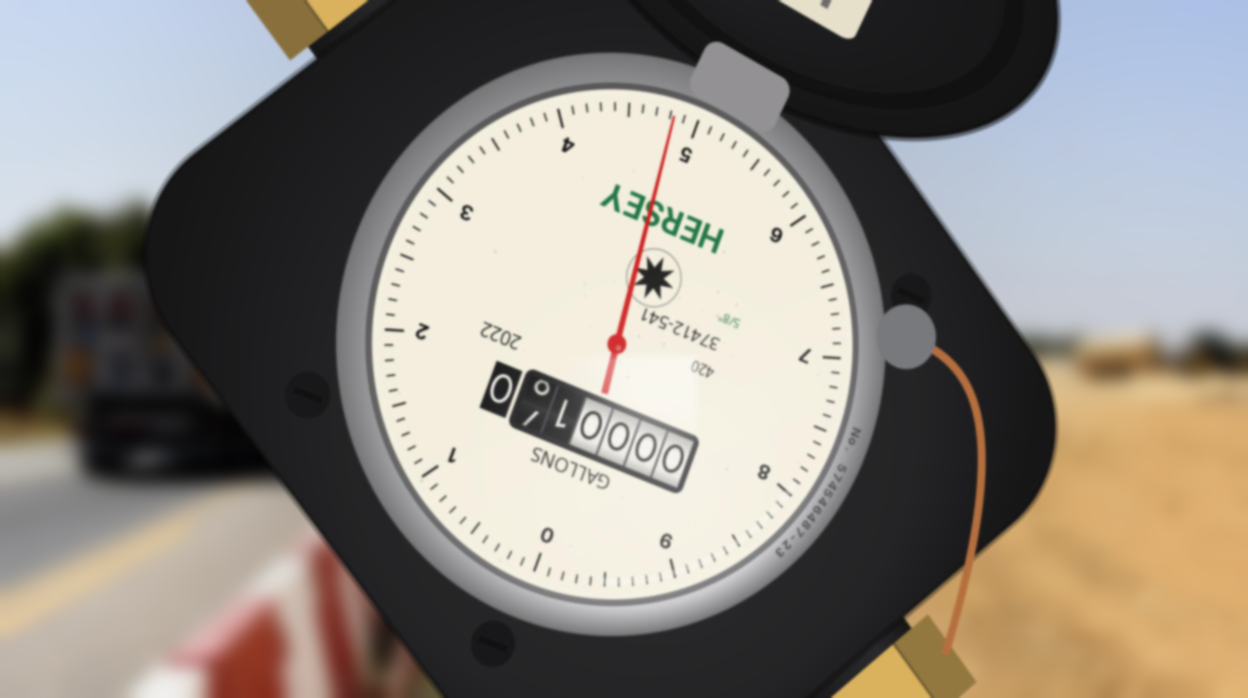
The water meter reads 174.8 gal
